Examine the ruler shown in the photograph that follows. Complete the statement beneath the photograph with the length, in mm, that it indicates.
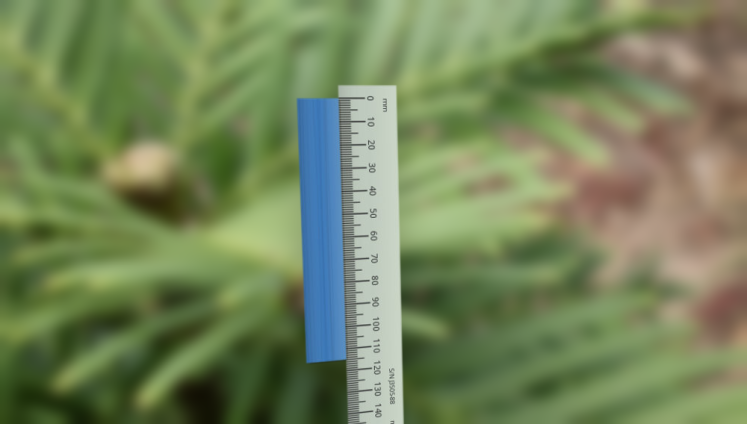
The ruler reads 115 mm
